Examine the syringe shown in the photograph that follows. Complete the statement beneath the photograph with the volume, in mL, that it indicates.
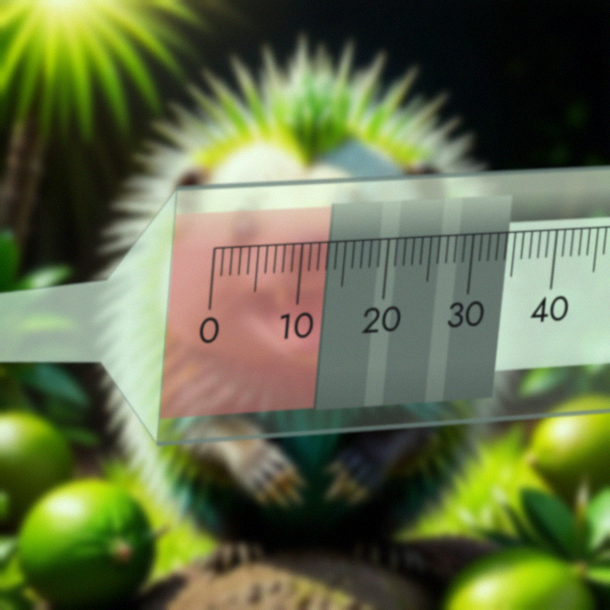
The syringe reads 13 mL
